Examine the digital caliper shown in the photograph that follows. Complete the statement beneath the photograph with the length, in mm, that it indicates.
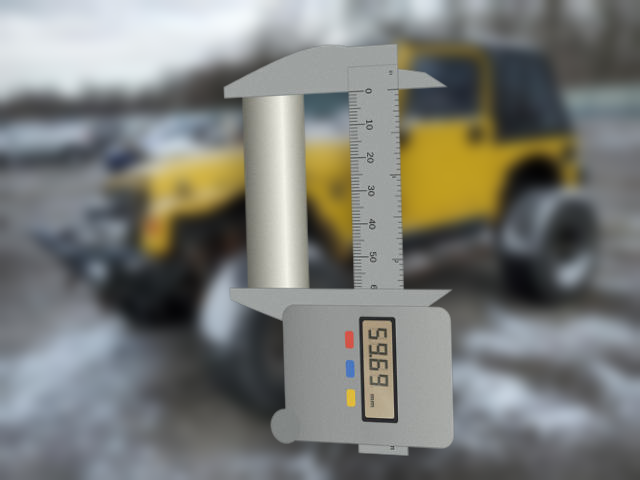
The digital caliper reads 59.69 mm
